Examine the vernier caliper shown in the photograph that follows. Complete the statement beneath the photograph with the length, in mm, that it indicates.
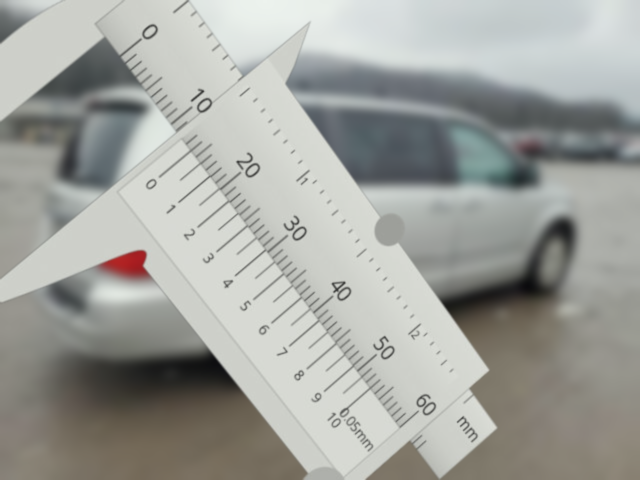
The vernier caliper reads 14.0 mm
